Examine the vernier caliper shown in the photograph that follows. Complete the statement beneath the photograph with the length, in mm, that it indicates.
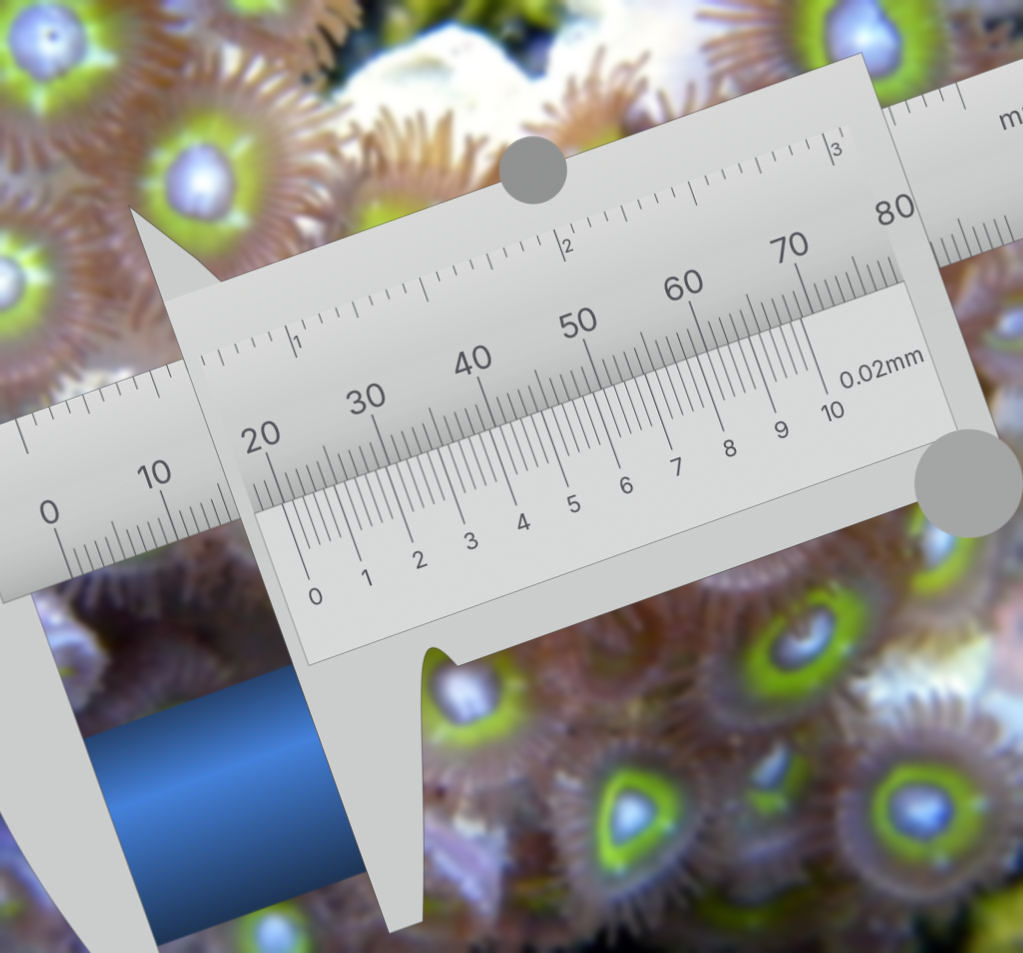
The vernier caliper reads 19.8 mm
